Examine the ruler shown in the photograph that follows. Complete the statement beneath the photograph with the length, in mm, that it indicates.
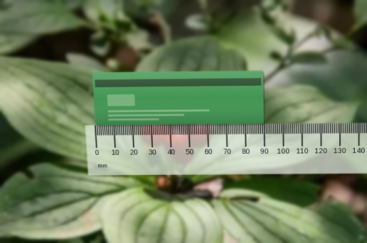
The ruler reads 90 mm
